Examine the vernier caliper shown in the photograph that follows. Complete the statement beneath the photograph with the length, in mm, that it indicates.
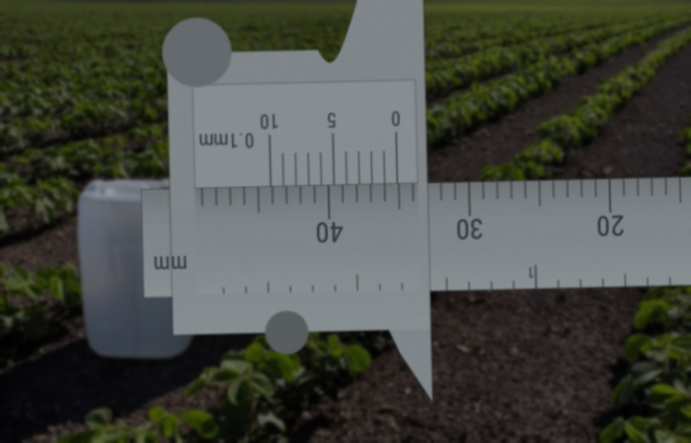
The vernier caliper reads 35.1 mm
